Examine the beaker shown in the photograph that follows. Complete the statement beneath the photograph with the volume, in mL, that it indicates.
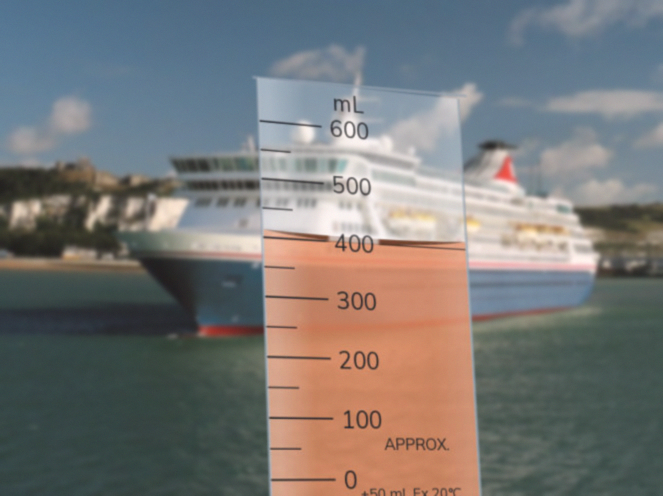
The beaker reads 400 mL
